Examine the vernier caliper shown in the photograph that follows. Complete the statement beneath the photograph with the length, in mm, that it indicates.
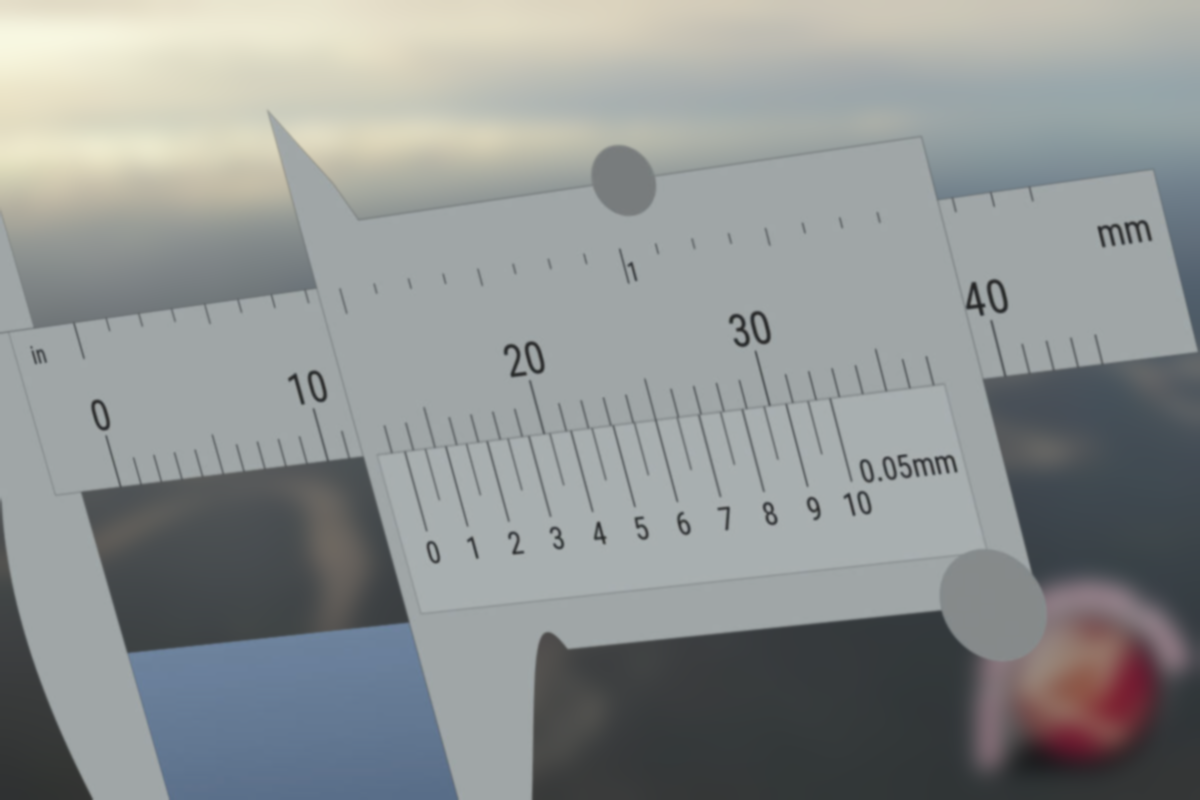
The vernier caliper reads 13.6 mm
